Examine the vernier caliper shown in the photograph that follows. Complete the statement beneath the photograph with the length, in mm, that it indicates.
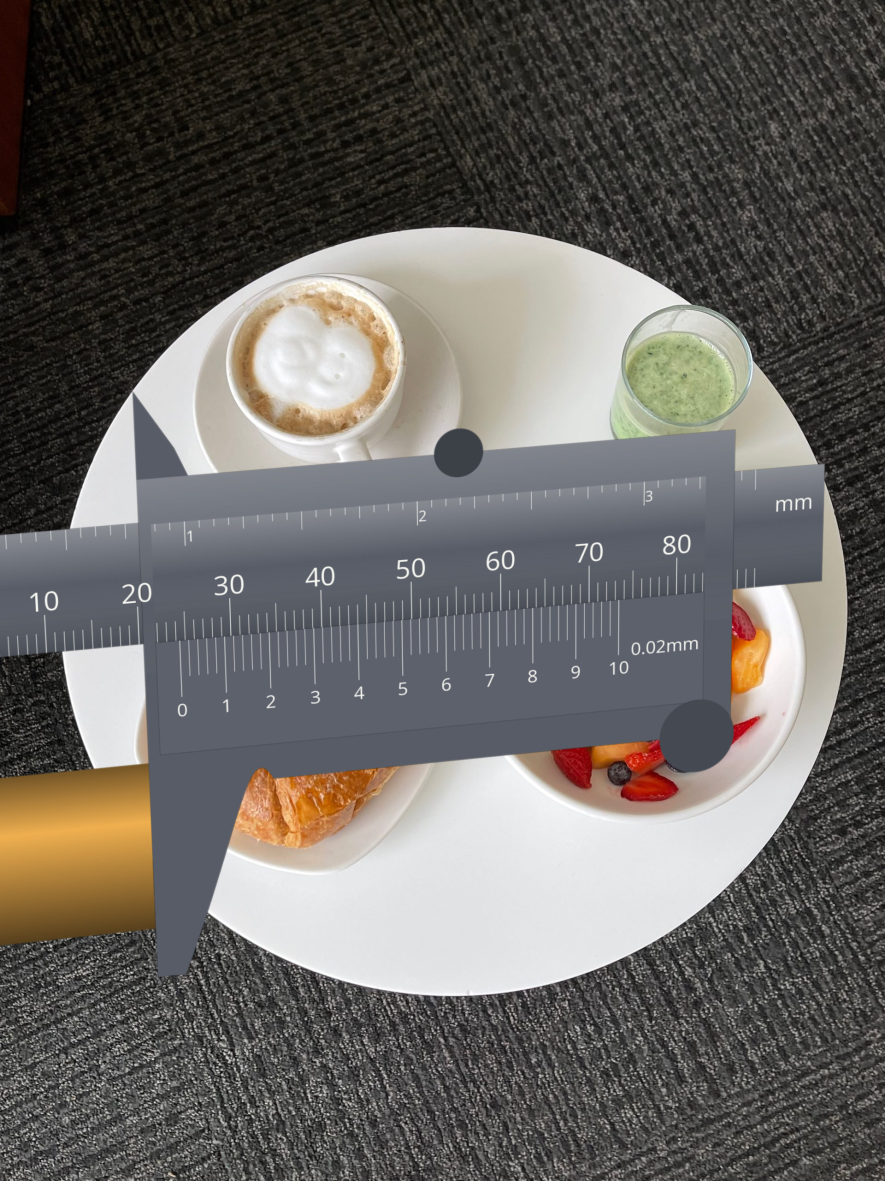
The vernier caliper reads 24.4 mm
